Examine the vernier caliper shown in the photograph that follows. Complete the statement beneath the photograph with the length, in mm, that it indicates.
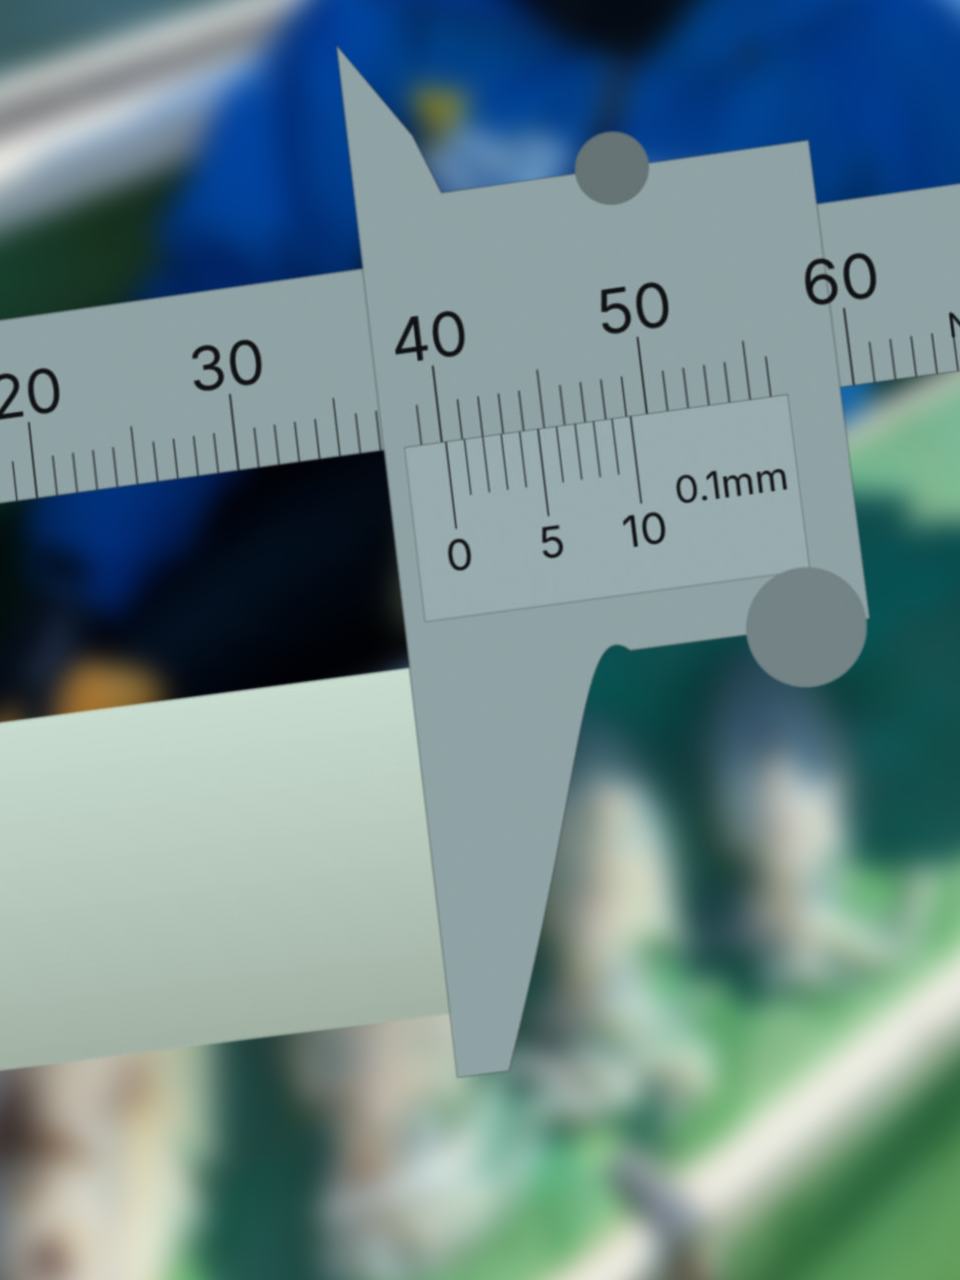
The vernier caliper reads 40.2 mm
